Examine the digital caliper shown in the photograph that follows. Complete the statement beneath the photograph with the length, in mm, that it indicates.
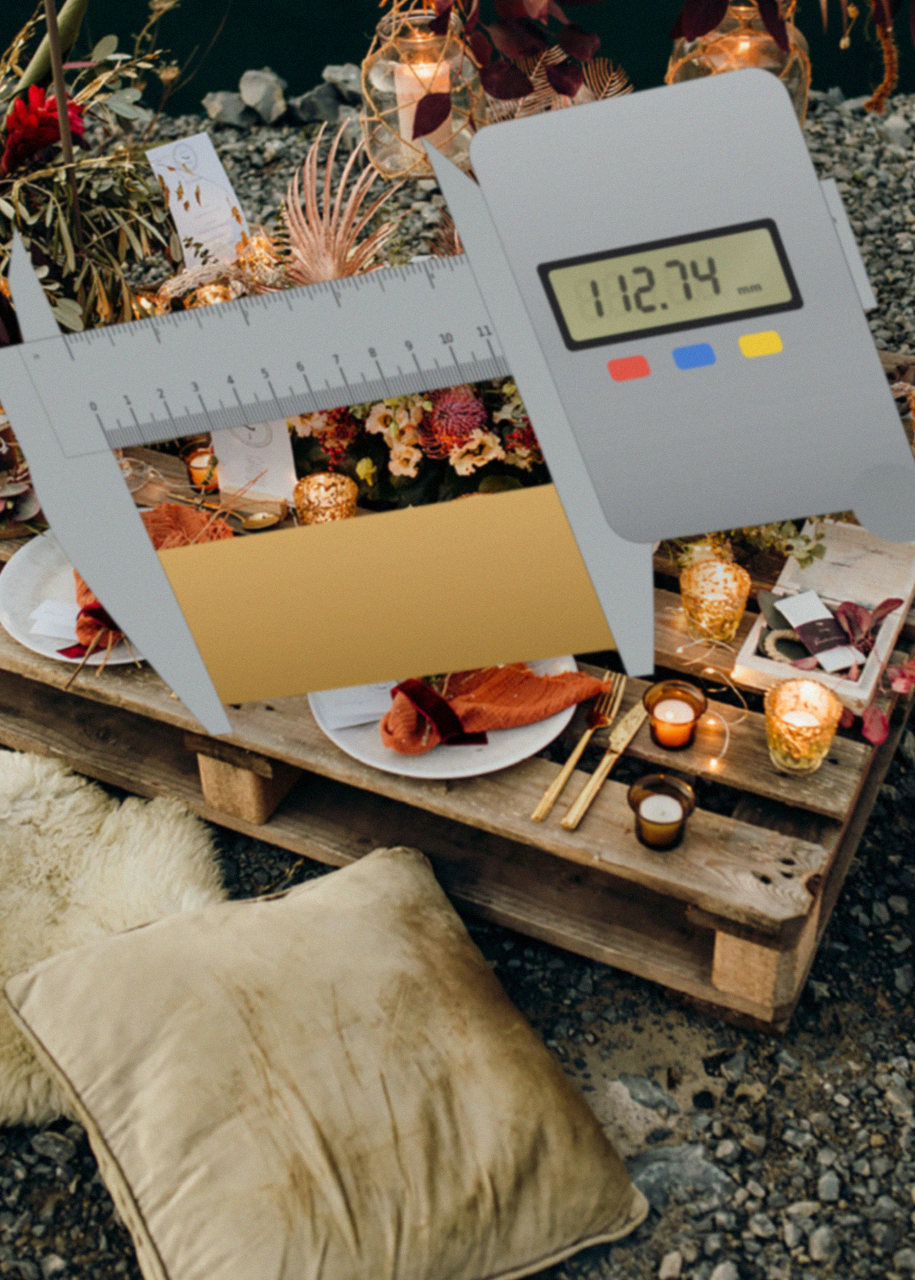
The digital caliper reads 112.74 mm
